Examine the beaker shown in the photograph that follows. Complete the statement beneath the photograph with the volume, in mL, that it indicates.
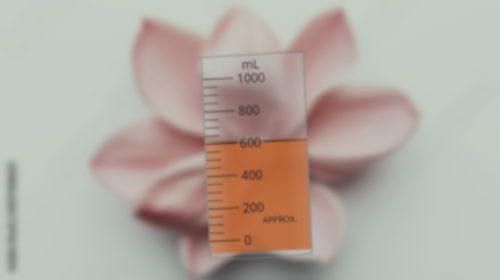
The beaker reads 600 mL
